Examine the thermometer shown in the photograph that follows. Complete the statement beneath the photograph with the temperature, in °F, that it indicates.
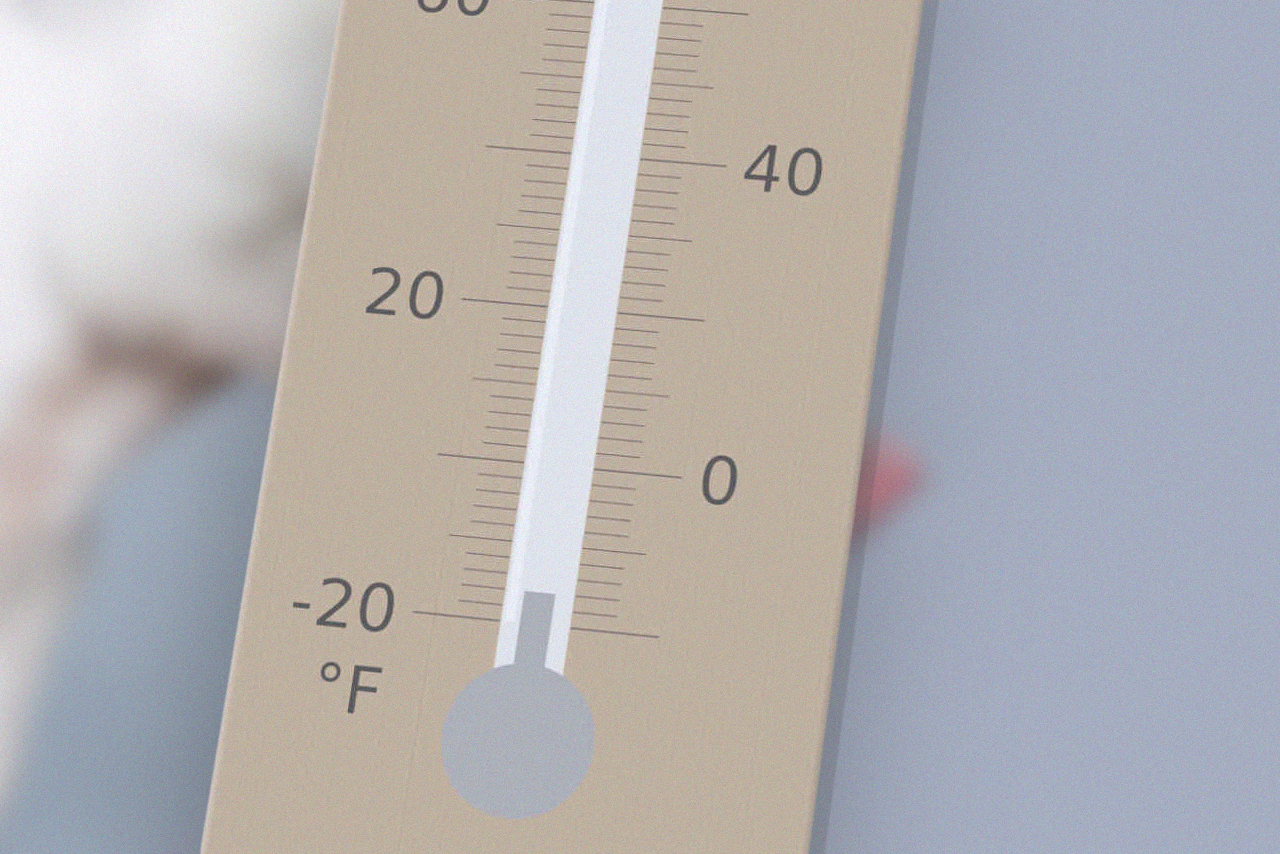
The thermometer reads -16 °F
